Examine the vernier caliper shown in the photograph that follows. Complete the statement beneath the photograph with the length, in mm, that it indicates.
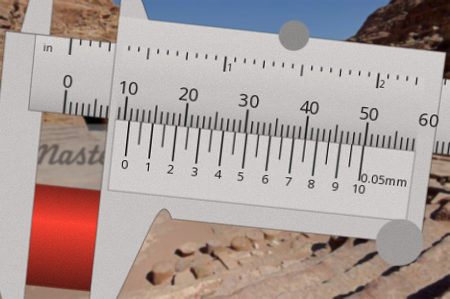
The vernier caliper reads 10.8 mm
